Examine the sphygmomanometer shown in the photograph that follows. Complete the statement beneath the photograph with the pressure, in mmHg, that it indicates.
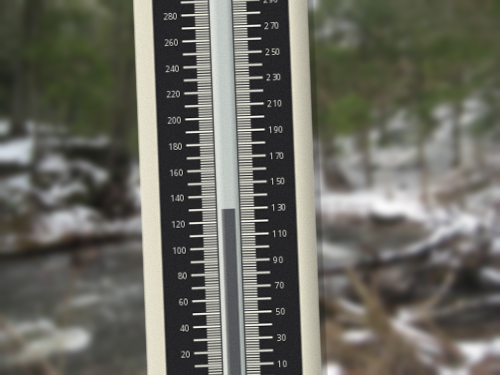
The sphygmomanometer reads 130 mmHg
